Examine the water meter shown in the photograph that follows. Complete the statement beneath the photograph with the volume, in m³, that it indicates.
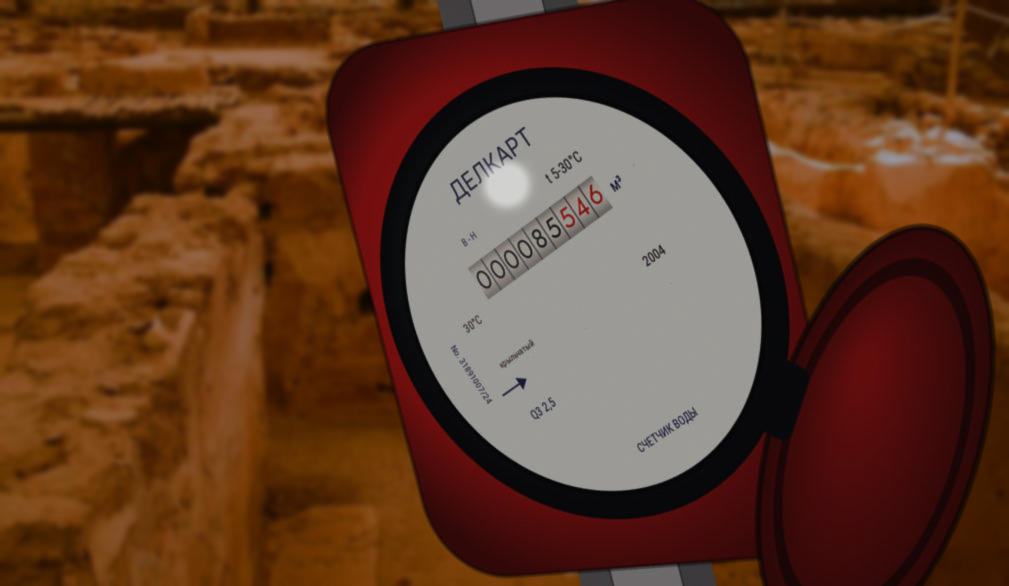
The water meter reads 85.546 m³
